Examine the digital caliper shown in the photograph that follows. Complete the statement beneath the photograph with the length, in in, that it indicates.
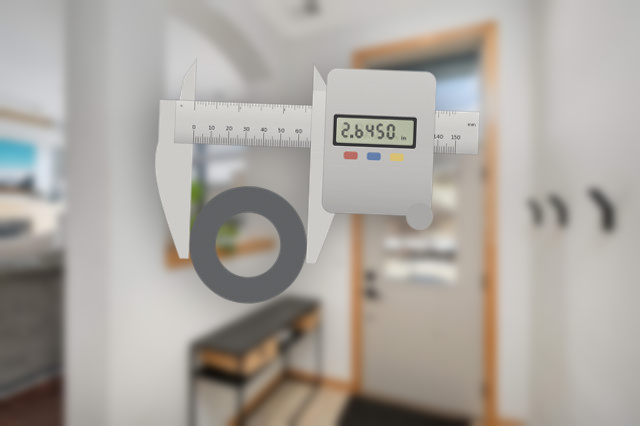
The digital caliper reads 2.6450 in
